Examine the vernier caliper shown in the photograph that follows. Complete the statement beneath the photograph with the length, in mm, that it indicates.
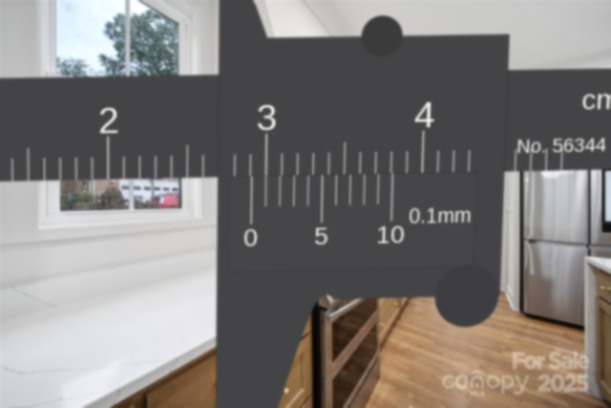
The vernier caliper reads 29.1 mm
